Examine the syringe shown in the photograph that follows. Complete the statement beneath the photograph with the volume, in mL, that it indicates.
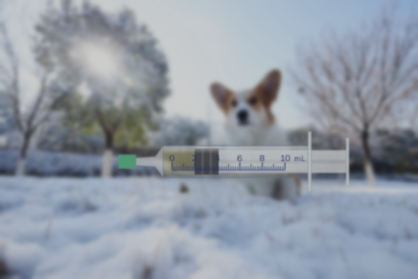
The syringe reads 2 mL
